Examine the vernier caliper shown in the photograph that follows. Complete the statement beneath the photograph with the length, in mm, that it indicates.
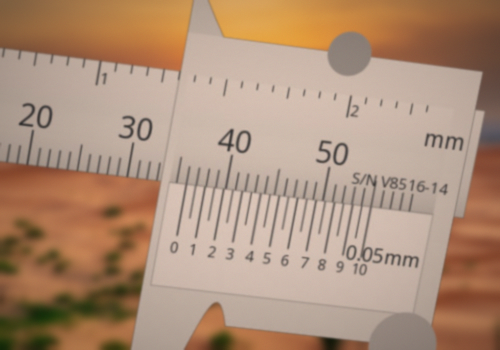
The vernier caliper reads 36.0 mm
